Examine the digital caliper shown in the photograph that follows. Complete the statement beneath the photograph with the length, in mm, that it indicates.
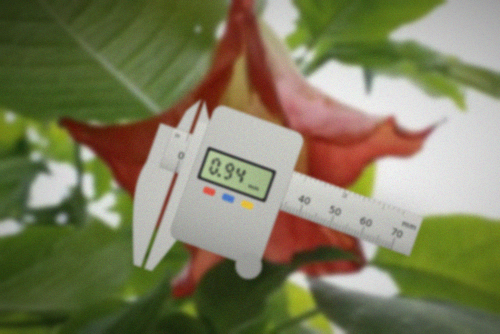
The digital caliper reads 0.94 mm
